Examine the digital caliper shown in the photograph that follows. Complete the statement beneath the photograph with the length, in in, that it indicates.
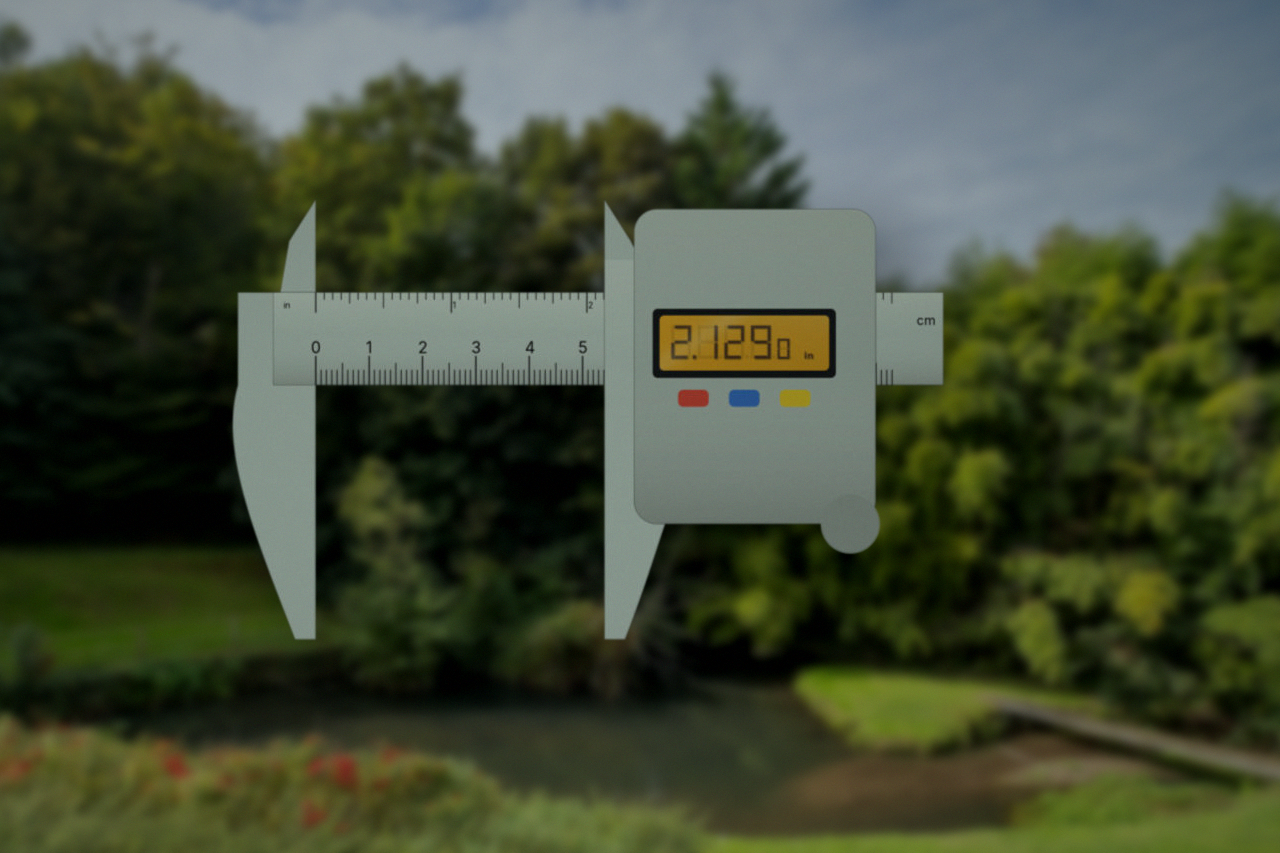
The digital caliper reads 2.1290 in
